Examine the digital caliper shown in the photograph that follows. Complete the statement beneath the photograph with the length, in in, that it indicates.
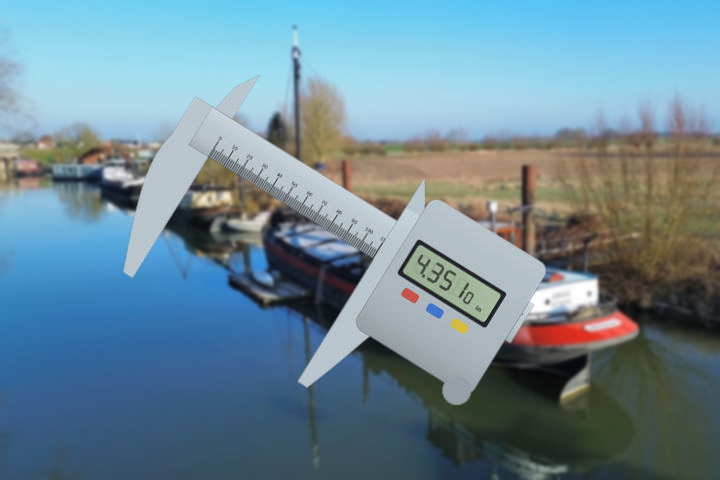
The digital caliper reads 4.3510 in
